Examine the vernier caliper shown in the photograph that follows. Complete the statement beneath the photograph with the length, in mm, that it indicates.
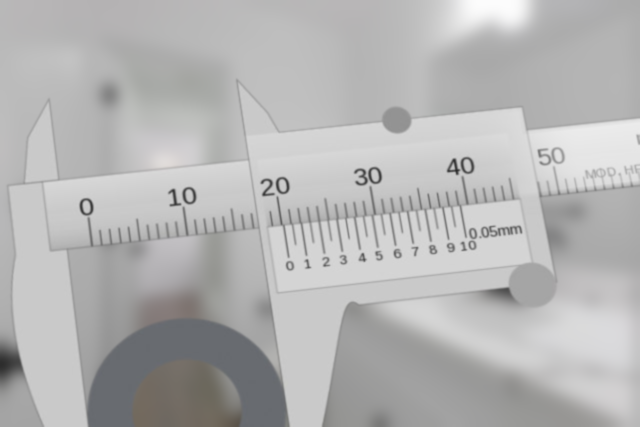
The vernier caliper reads 20.2 mm
